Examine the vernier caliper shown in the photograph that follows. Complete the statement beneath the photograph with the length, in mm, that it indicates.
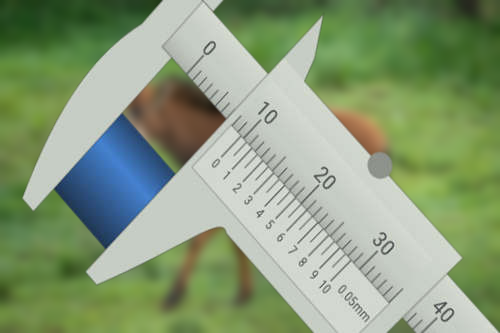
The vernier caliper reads 9.6 mm
